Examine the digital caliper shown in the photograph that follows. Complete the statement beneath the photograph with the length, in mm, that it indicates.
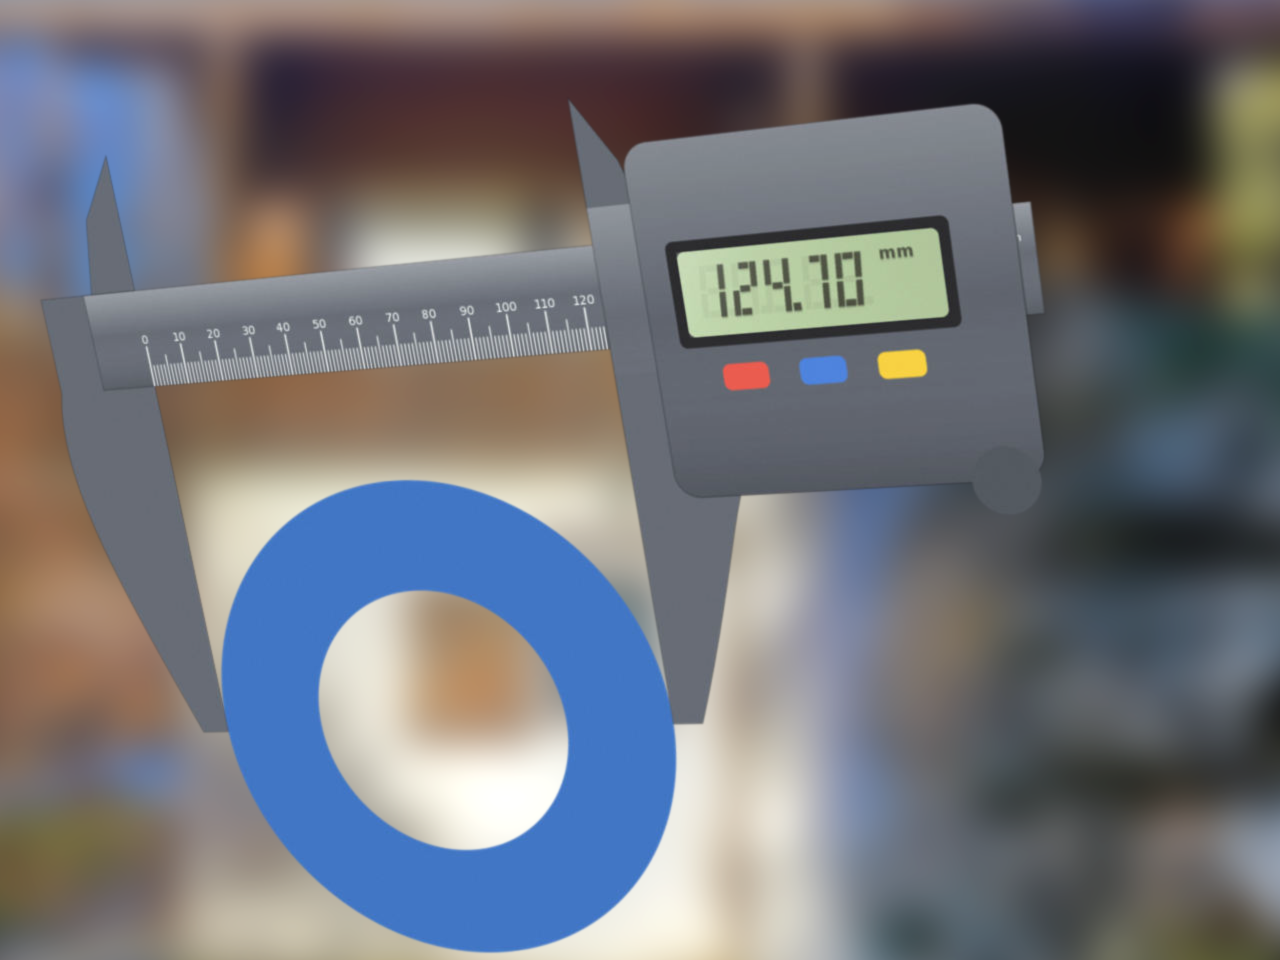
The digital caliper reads 124.70 mm
